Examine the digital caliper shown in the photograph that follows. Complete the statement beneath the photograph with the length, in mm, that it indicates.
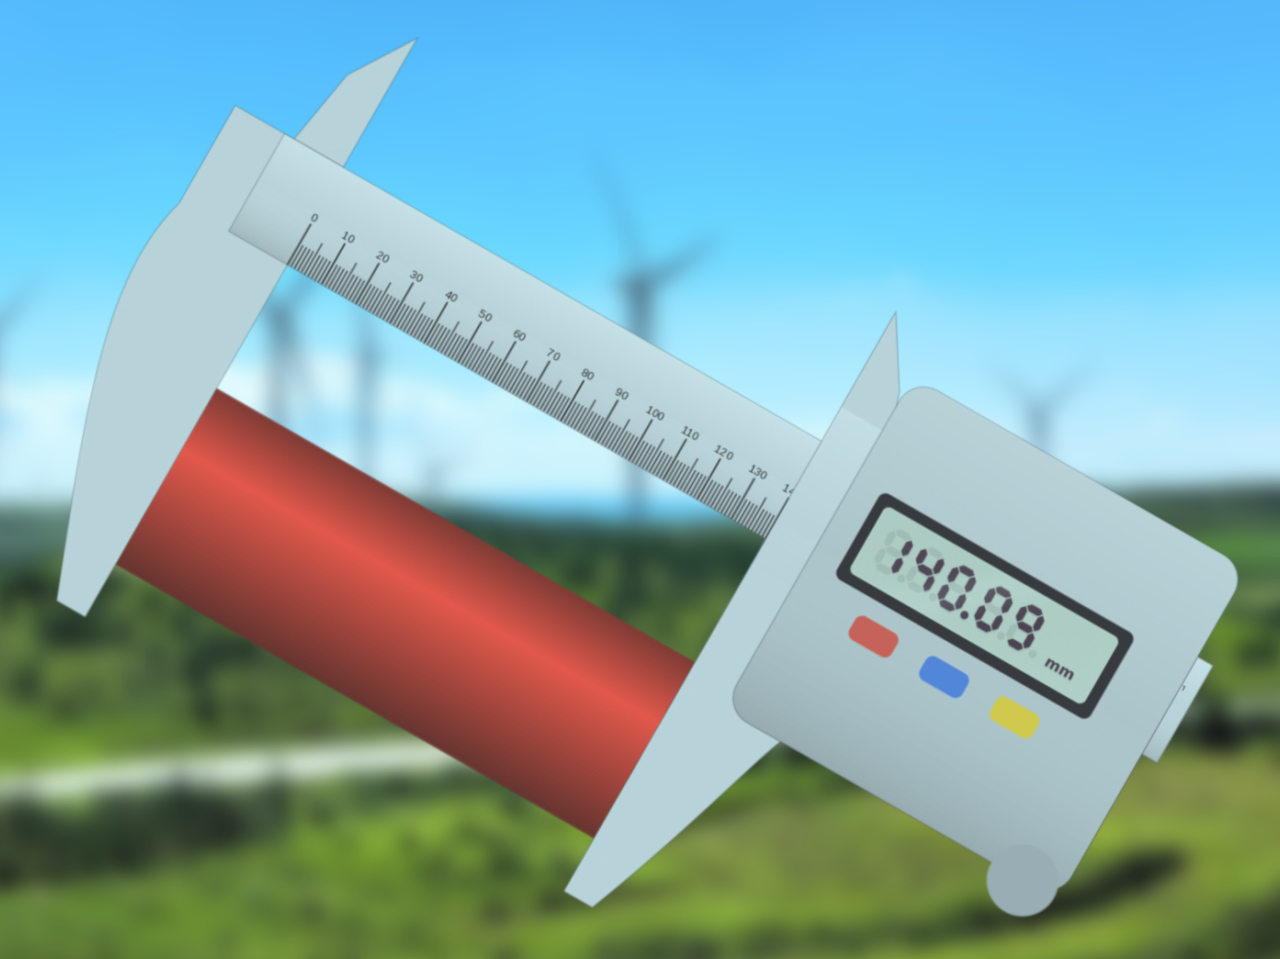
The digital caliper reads 140.09 mm
